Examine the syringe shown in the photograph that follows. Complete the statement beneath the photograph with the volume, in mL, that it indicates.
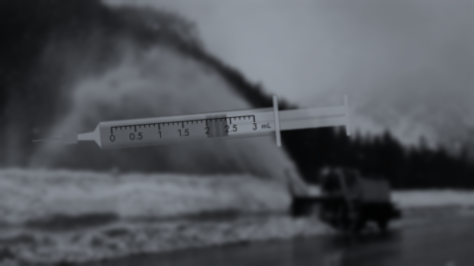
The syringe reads 2 mL
